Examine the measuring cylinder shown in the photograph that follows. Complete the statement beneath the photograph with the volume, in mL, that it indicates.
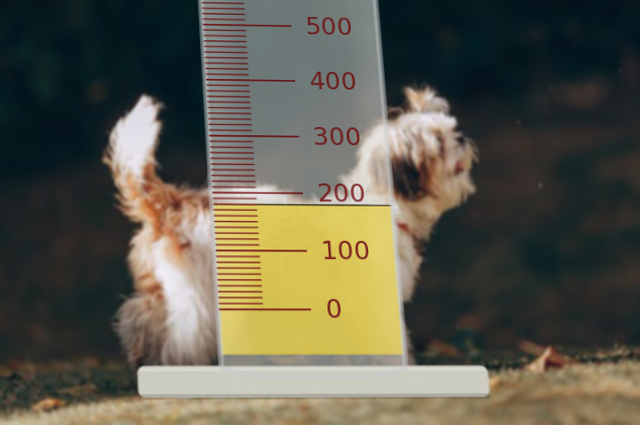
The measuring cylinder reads 180 mL
